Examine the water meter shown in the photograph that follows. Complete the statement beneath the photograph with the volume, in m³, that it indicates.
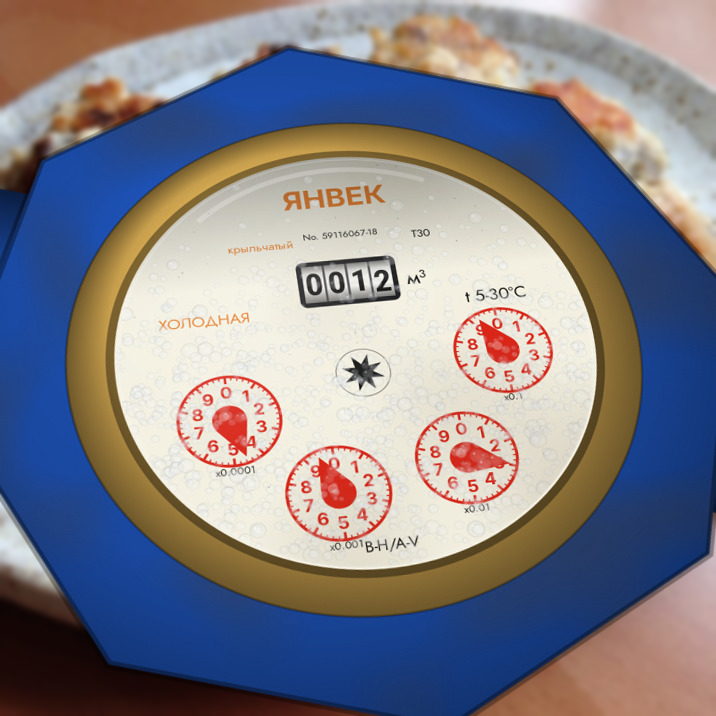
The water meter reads 11.9294 m³
